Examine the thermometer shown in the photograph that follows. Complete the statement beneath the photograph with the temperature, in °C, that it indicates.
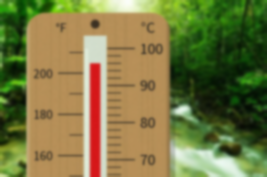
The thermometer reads 96 °C
